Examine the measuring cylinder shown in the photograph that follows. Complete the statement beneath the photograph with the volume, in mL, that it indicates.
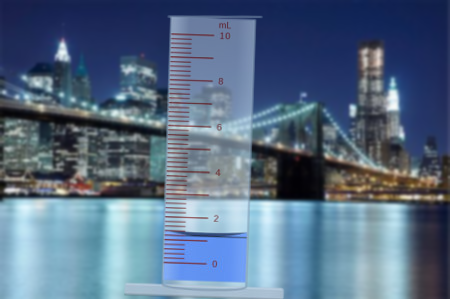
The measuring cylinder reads 1.2 mL
